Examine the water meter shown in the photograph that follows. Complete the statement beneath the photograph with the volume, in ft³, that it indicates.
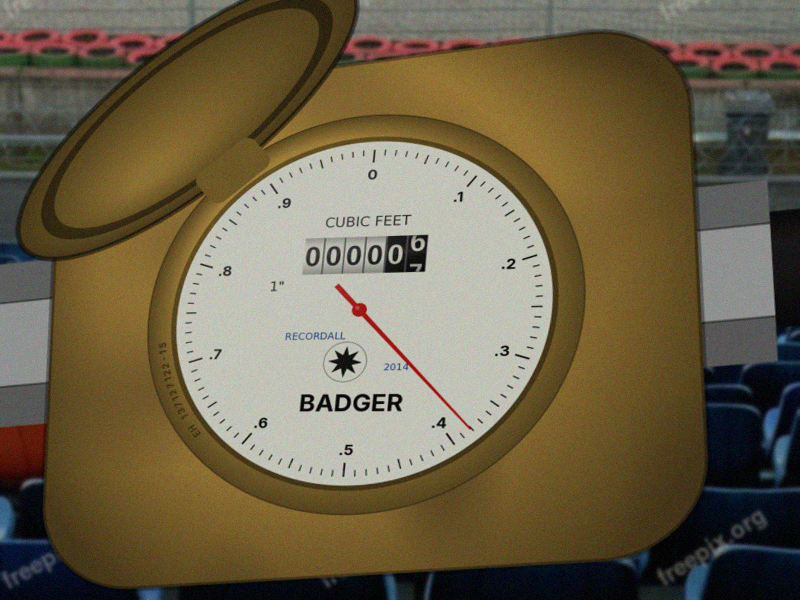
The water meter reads 6.38 ft³
